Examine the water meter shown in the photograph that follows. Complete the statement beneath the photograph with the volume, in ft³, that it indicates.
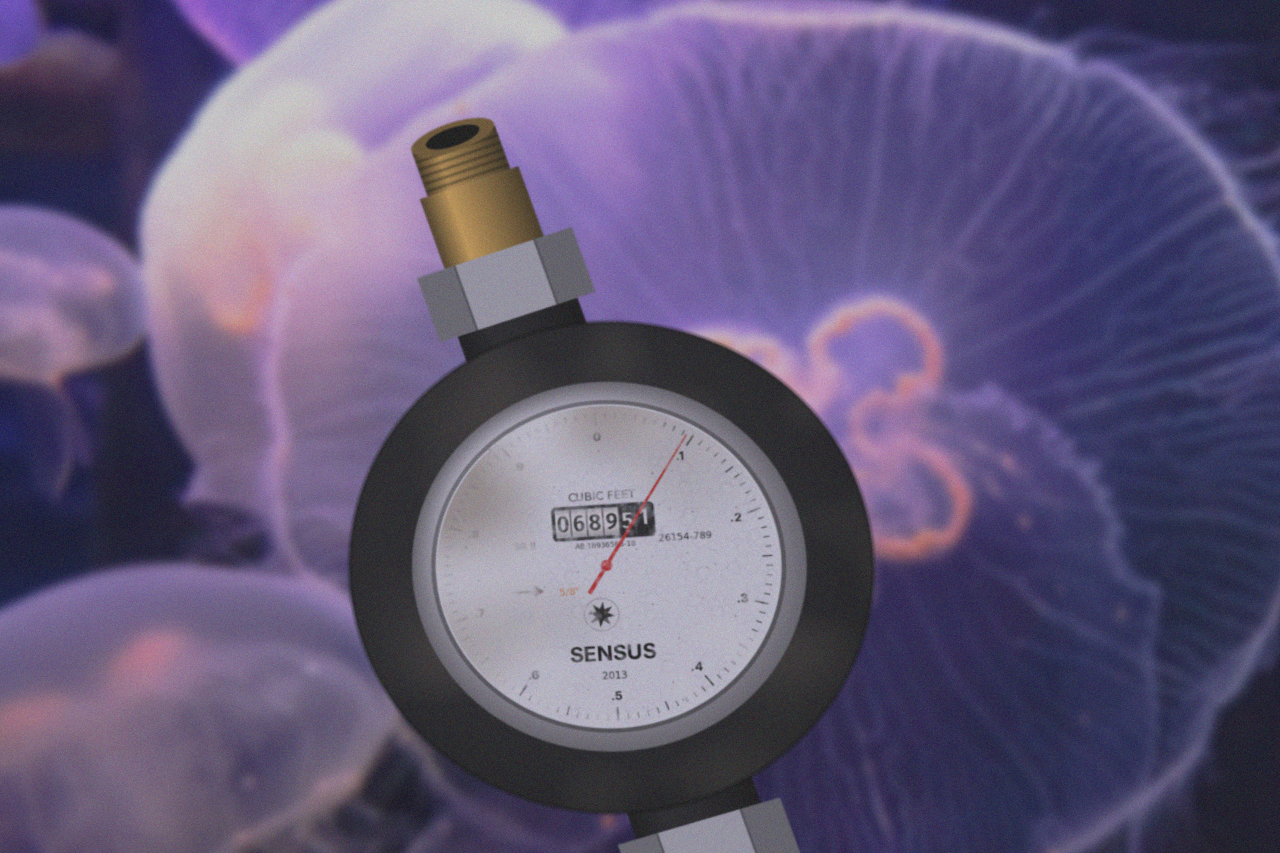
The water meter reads 68951.09 ft³
